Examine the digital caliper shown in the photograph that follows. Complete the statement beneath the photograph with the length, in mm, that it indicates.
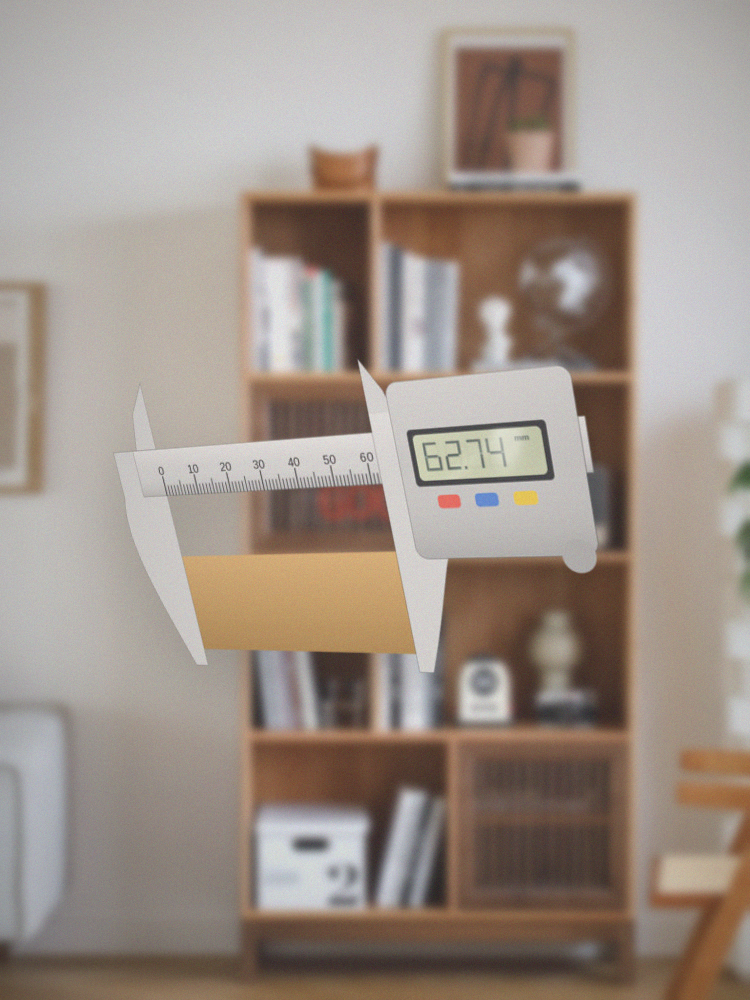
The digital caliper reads 62.74 mm
